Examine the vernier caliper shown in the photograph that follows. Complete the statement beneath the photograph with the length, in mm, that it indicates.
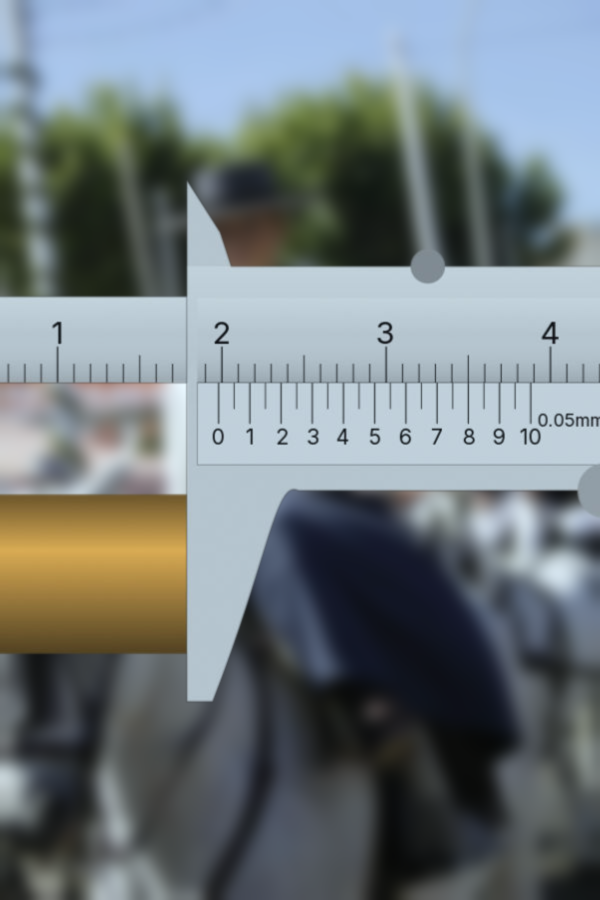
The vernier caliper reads 19.8 mm
